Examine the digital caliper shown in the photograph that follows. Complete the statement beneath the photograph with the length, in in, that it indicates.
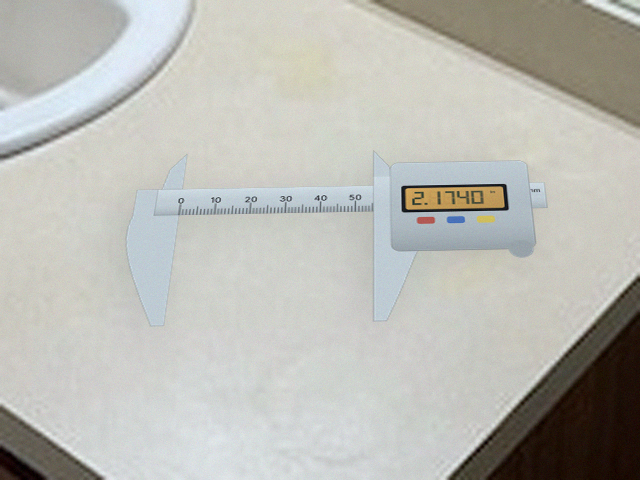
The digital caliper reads 2.1740 in
